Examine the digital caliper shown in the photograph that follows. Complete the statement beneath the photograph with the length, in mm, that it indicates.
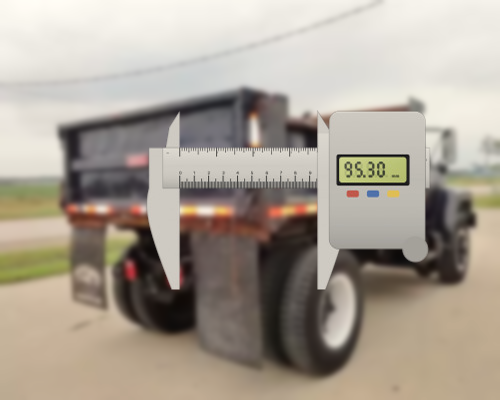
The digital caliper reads 95.30 mm
